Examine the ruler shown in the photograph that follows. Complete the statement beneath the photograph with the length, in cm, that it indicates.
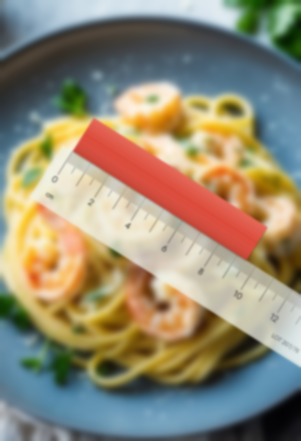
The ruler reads 9.5 cm
